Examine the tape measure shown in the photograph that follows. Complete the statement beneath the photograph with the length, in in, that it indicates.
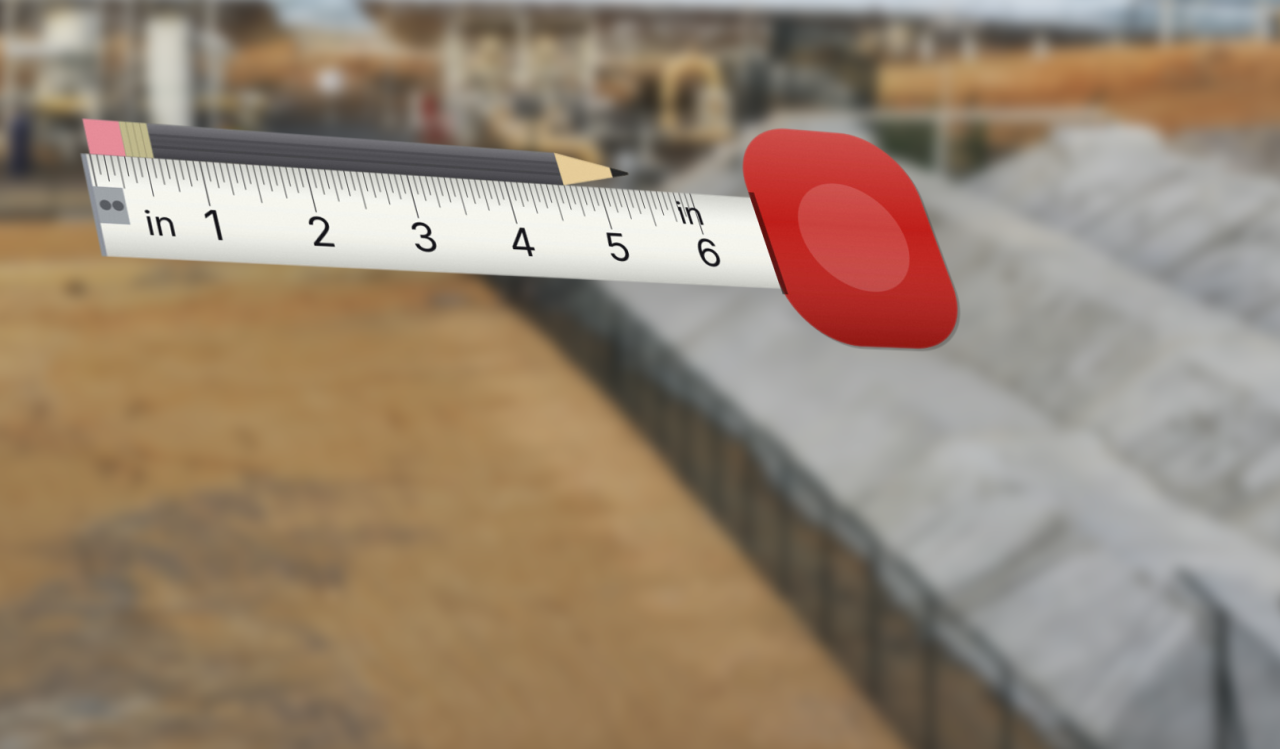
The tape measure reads 5.375 in
